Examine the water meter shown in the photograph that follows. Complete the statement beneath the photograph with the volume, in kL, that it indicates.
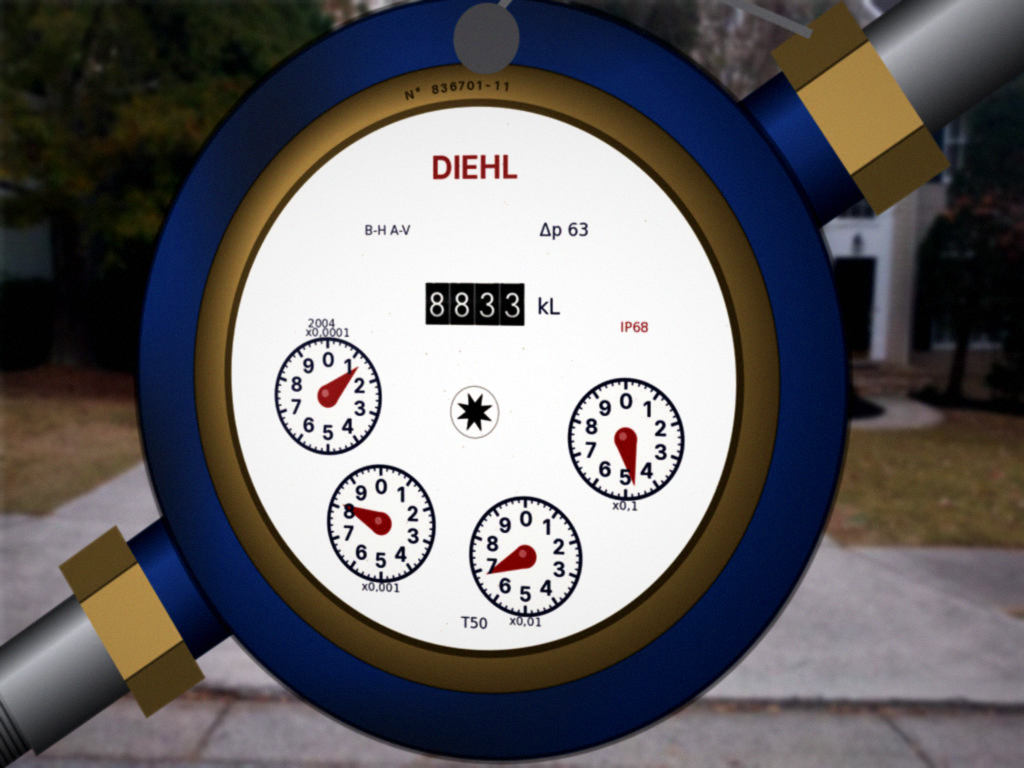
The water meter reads 8833.4681 kL
